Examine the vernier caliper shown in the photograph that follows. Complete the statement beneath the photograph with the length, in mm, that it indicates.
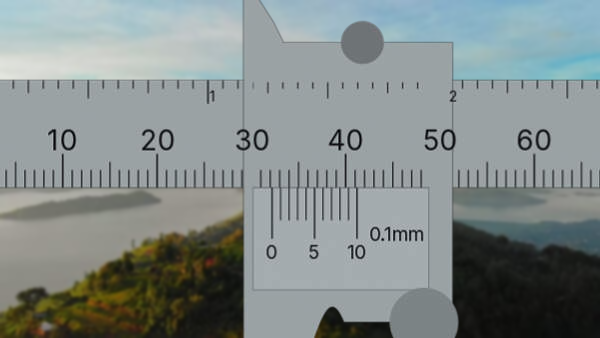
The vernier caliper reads 32.2 mm
